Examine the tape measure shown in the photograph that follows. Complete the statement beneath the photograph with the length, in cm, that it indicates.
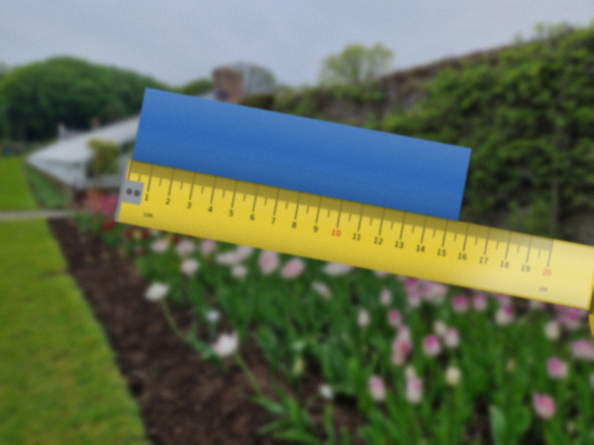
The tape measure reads 15.5 cm
